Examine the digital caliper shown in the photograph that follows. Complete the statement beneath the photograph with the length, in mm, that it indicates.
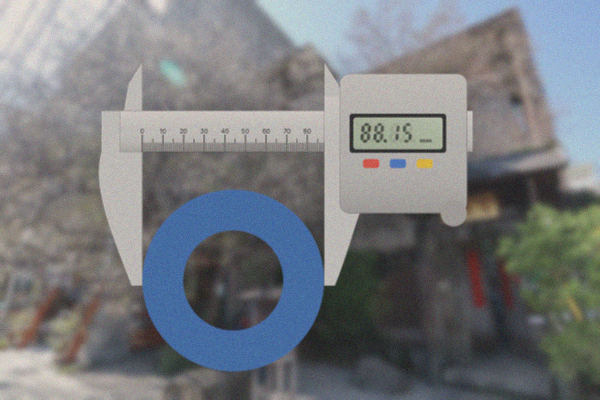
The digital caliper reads 88.15 mm
